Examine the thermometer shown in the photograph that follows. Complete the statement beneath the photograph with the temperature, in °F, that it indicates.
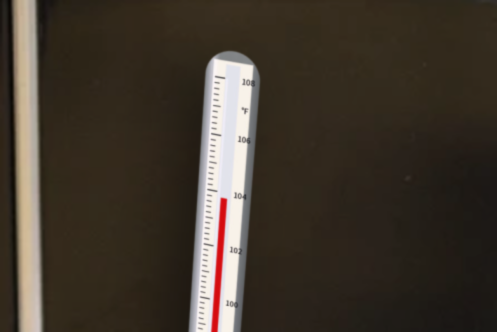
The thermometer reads 103.8 °F
